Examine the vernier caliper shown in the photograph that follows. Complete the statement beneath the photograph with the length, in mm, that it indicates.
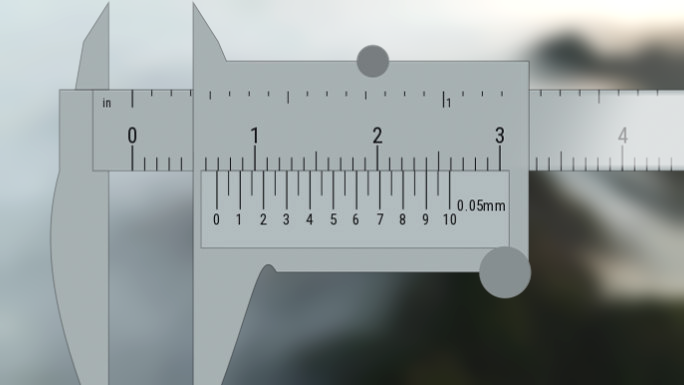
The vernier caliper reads 6.9 mm
